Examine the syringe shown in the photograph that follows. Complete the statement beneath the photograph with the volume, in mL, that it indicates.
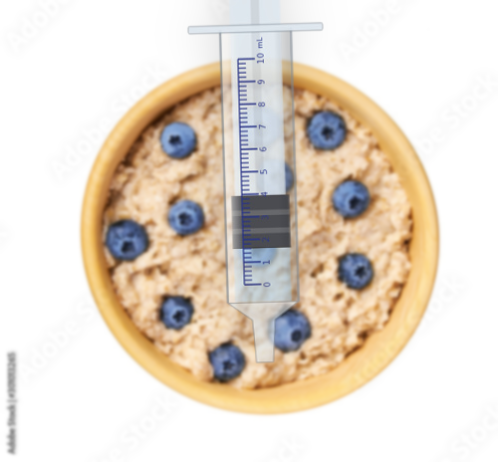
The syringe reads 1.6 mL
